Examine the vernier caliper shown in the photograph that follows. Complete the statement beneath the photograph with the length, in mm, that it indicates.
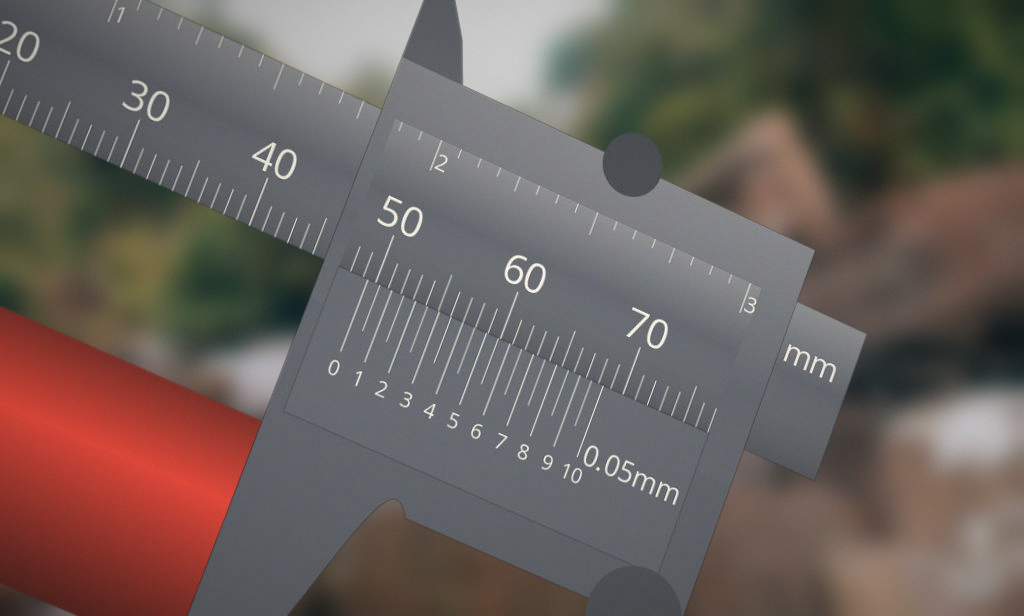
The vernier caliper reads 49.4 mm
